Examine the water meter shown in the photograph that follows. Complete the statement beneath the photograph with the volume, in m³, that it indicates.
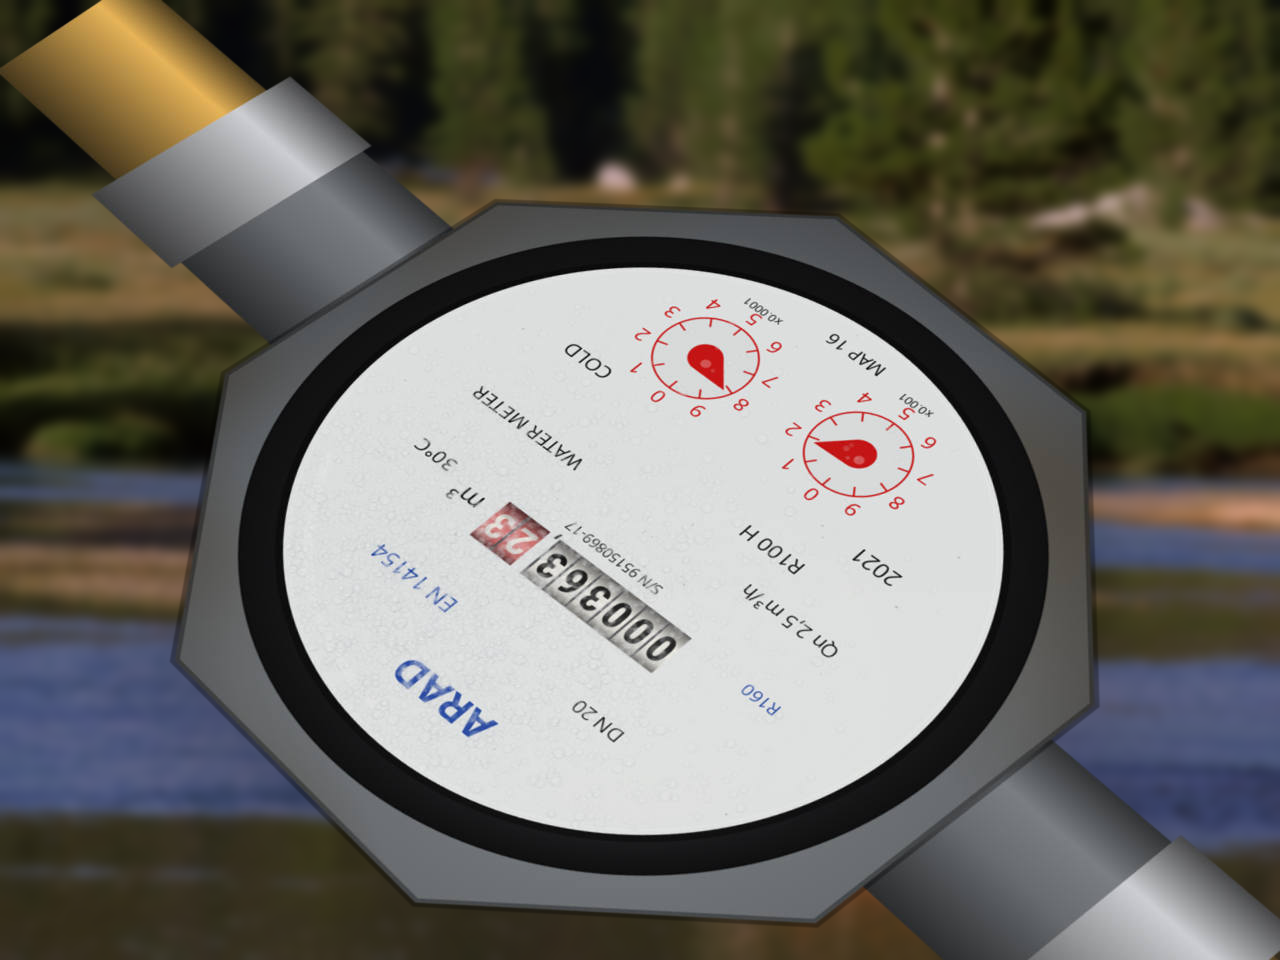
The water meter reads 363.2318 m³
